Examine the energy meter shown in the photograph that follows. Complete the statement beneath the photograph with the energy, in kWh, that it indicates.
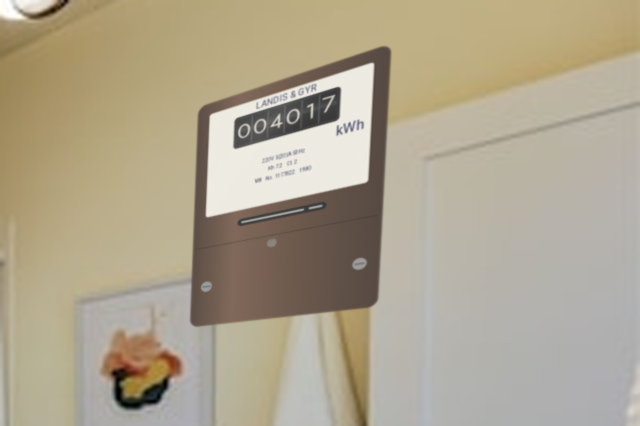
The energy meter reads 4017 kWh
